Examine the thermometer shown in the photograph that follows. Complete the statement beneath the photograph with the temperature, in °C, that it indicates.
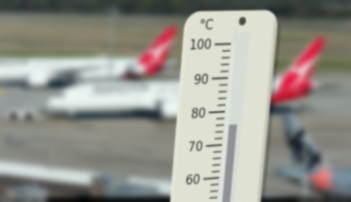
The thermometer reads 76 °C
